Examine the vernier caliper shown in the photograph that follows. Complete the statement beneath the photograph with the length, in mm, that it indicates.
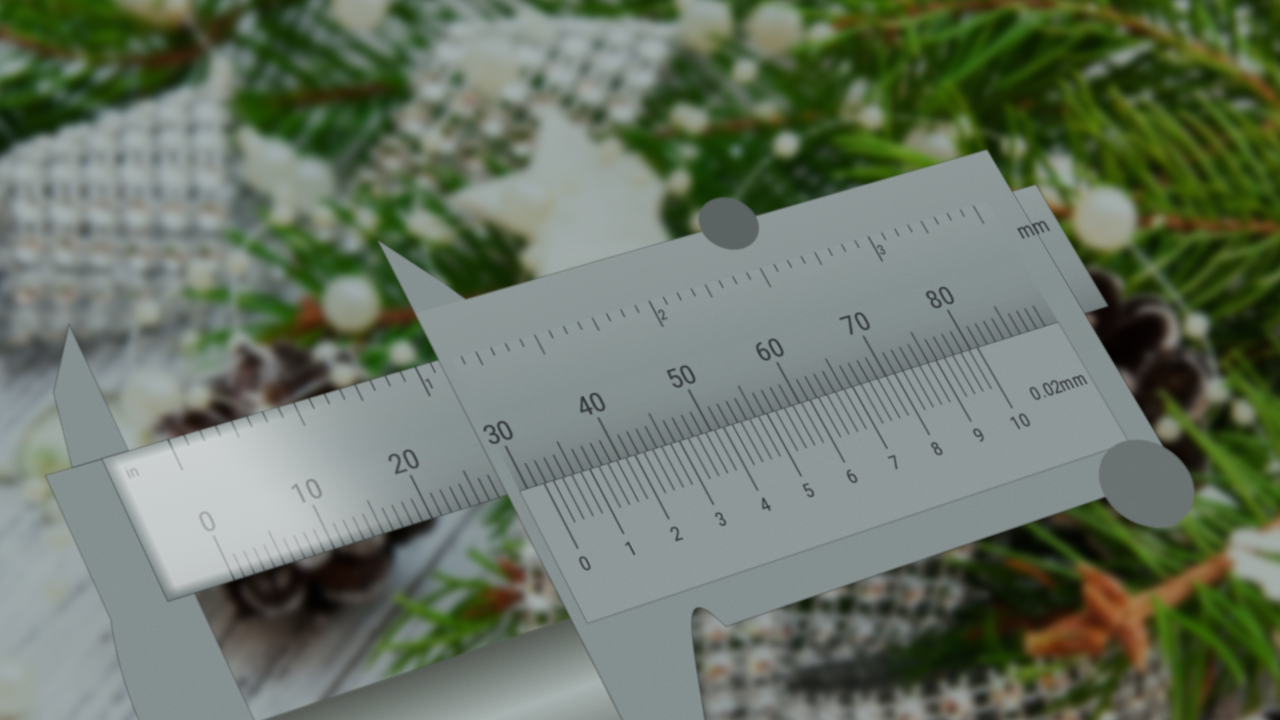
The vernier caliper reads 31.8 mm
